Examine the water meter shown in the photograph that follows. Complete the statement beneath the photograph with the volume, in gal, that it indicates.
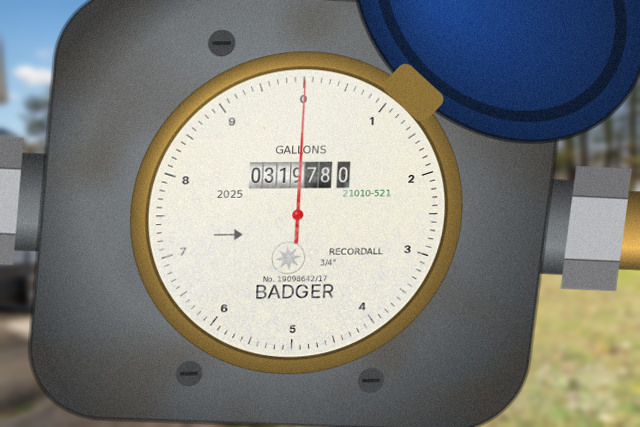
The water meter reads 319780.0 gal
